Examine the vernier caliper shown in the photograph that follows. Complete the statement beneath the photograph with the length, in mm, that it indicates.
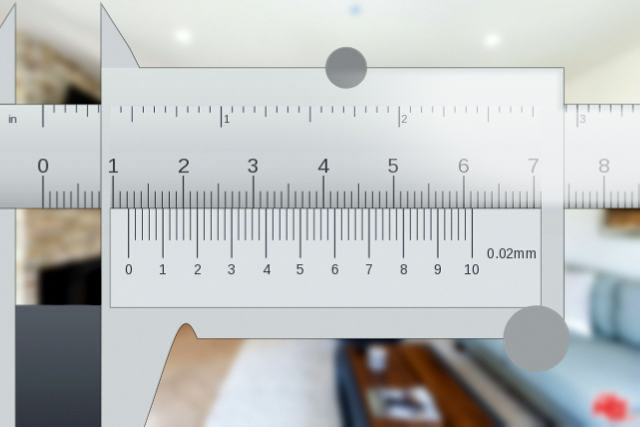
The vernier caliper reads 12.2 mm
